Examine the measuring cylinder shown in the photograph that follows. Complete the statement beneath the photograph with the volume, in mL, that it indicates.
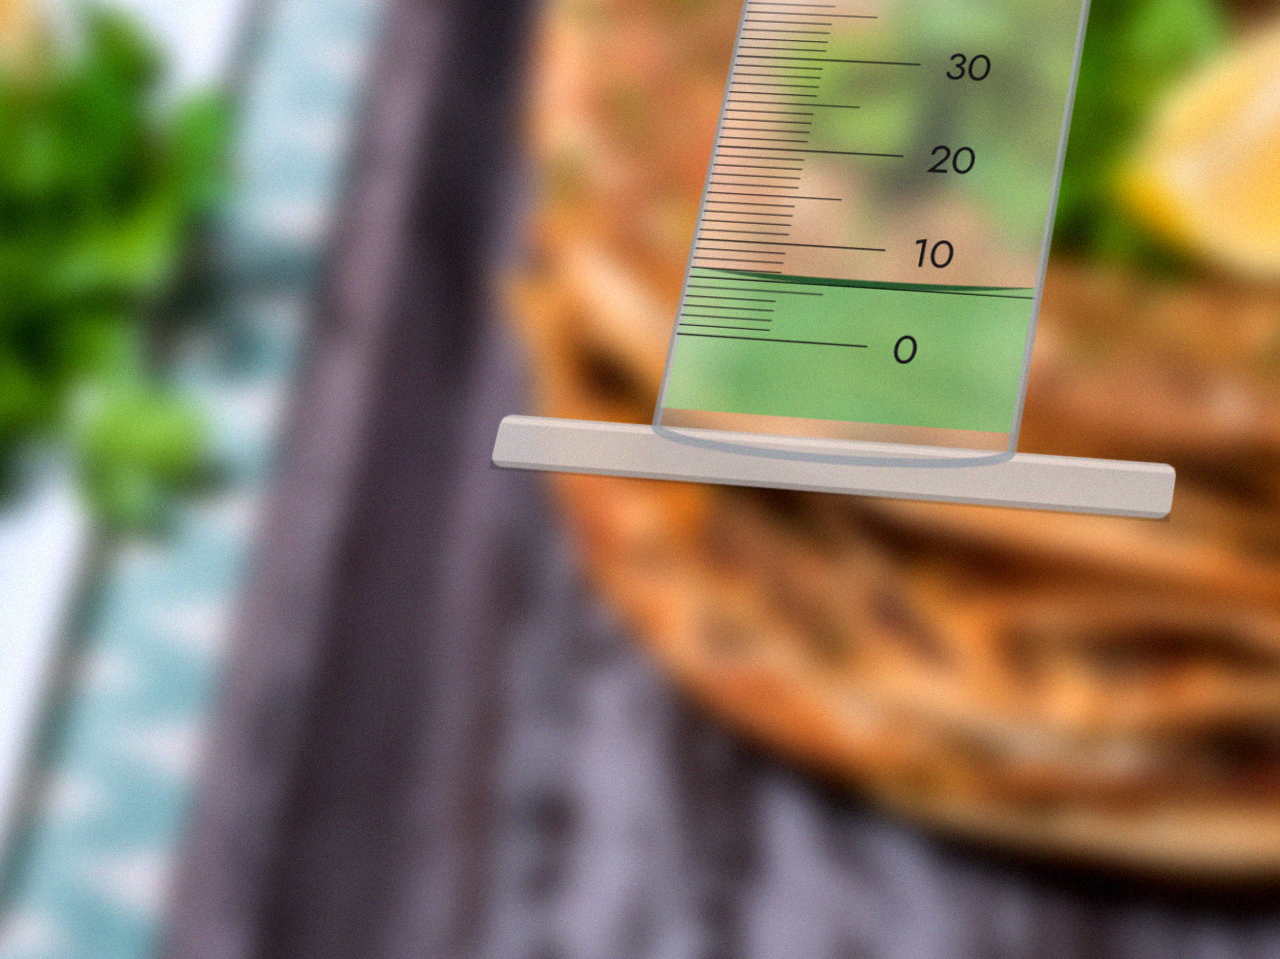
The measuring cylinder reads 6 mL
